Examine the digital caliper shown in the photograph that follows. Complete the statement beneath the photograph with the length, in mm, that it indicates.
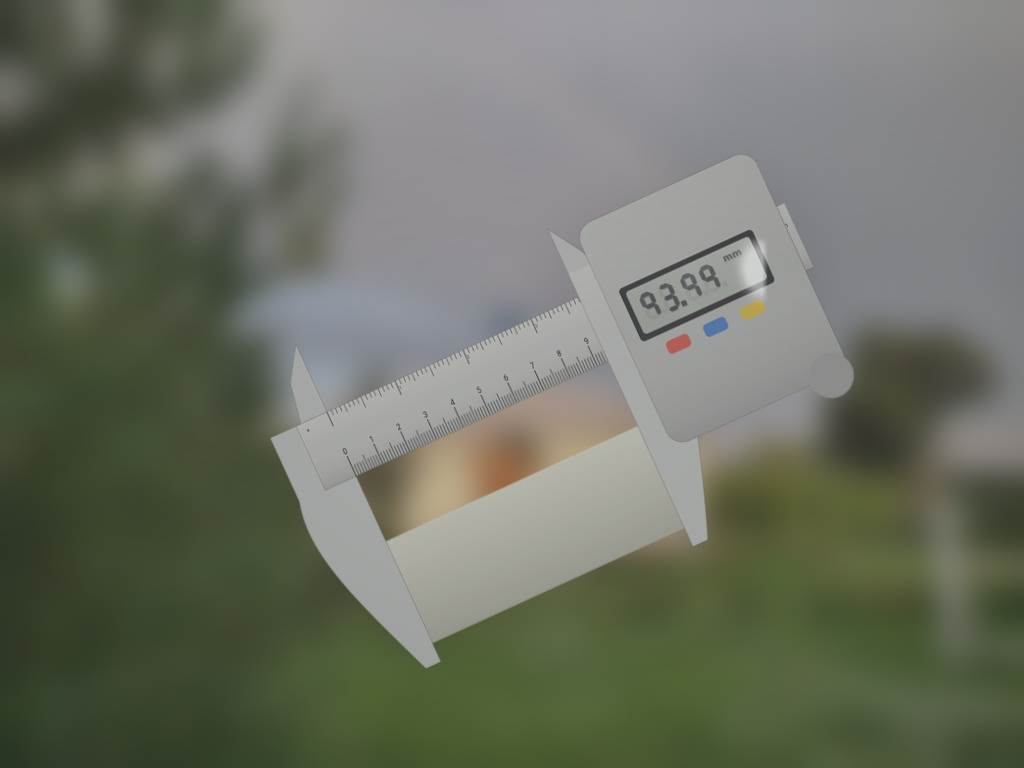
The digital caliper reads 93.99 mm
